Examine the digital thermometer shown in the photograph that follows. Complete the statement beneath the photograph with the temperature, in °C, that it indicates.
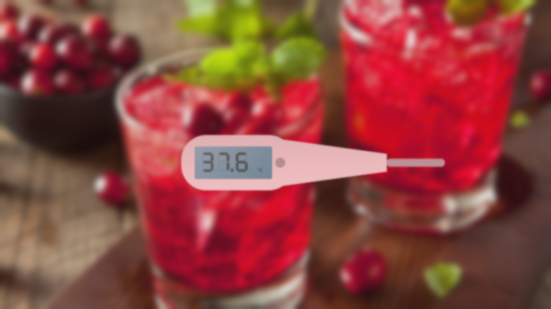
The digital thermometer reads 37.6 °C
